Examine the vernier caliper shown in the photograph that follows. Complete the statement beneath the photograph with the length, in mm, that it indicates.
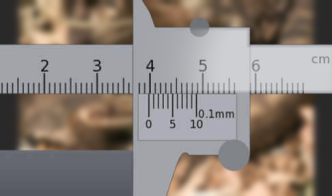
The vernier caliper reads 39.8 mm
